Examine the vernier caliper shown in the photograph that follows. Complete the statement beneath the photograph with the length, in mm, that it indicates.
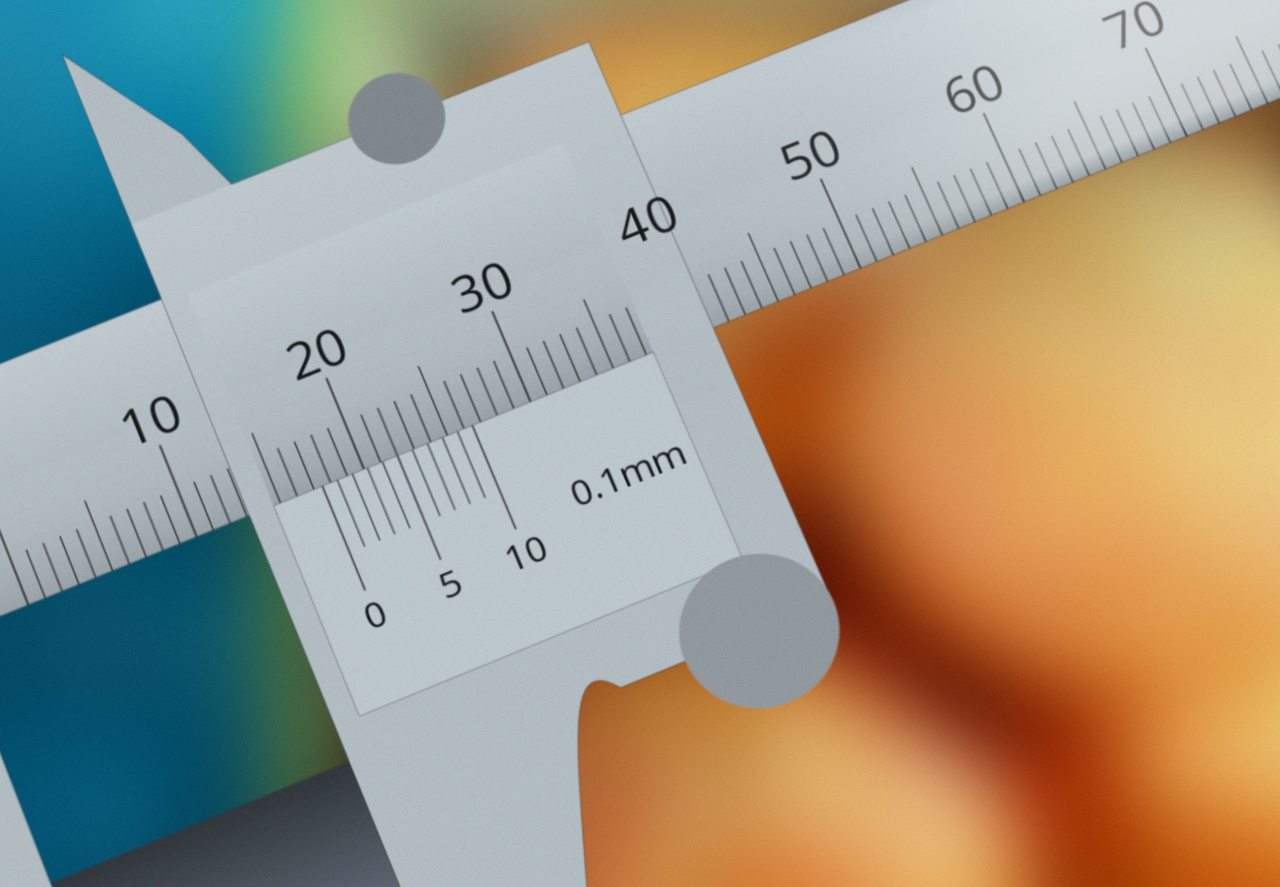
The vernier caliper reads 17.5 mm
